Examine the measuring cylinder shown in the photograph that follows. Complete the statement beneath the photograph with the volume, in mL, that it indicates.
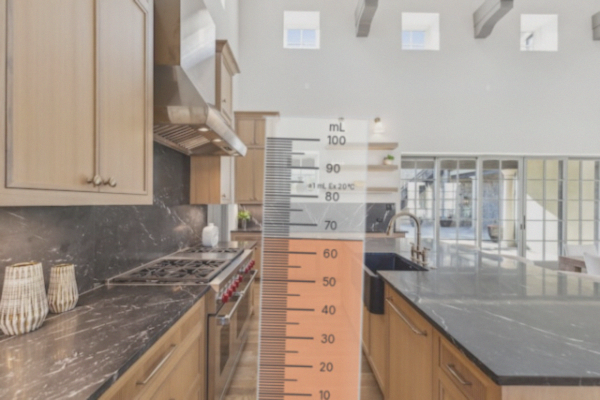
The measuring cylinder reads 65 mL
